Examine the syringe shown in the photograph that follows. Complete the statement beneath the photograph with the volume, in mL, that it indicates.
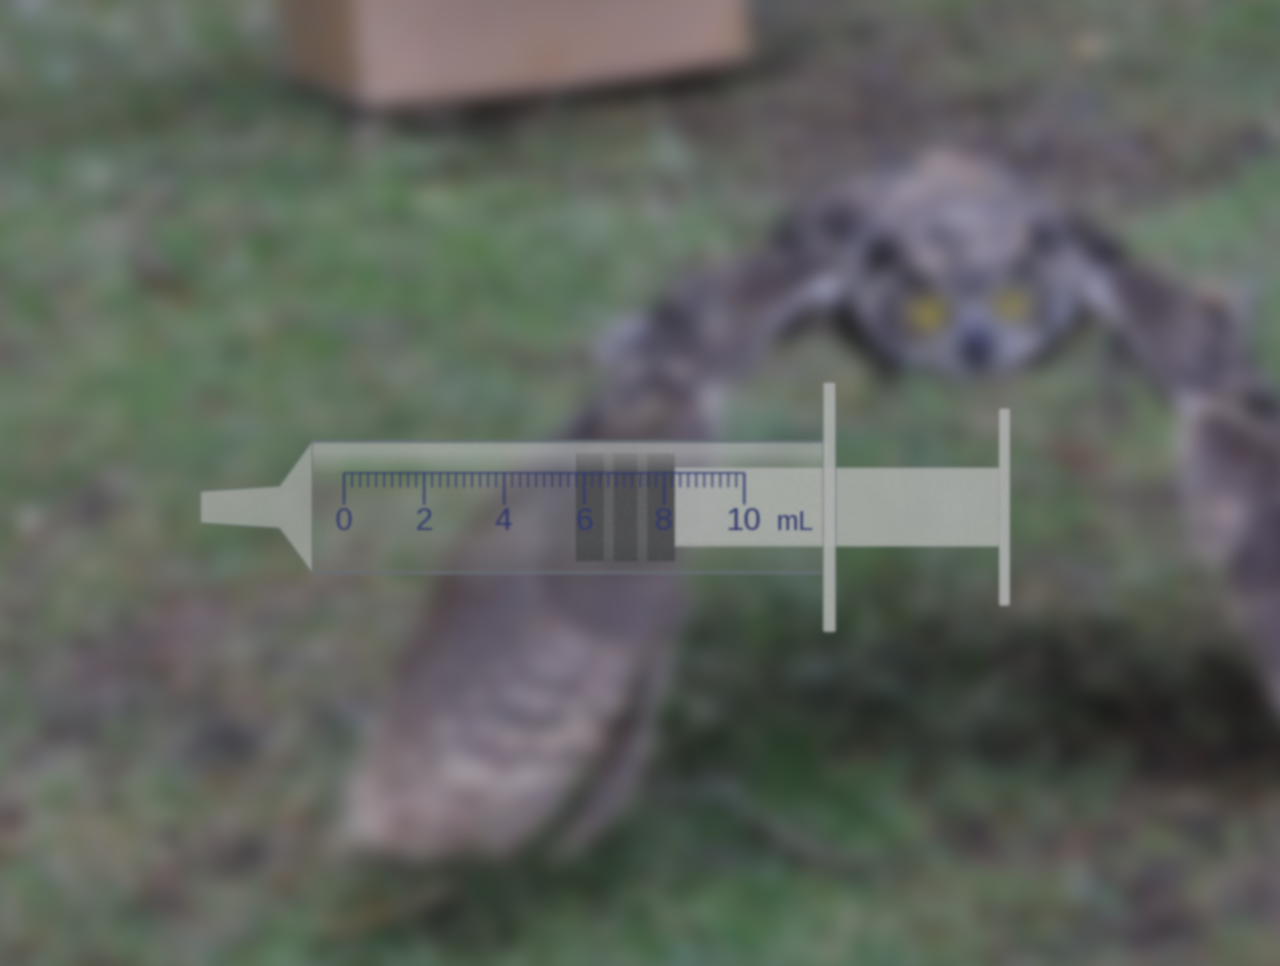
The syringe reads 5.8 mL
